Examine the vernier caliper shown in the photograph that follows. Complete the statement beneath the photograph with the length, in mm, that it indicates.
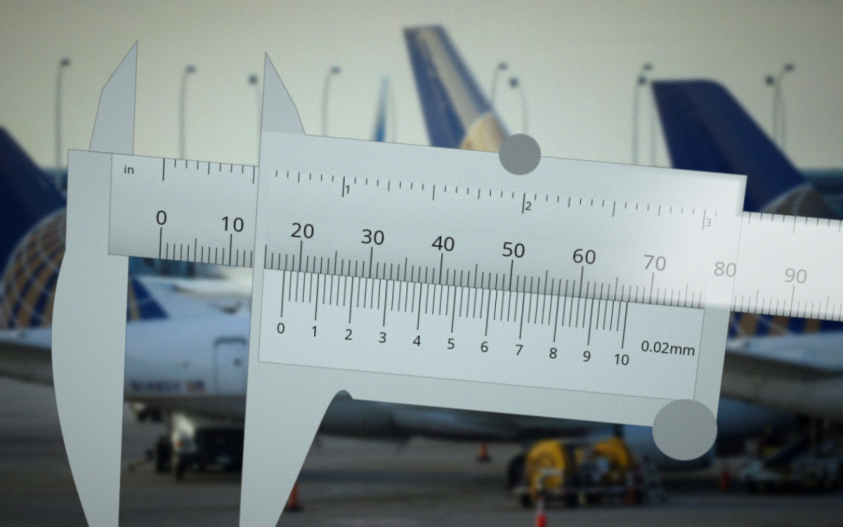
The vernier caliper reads 17.8 mm
